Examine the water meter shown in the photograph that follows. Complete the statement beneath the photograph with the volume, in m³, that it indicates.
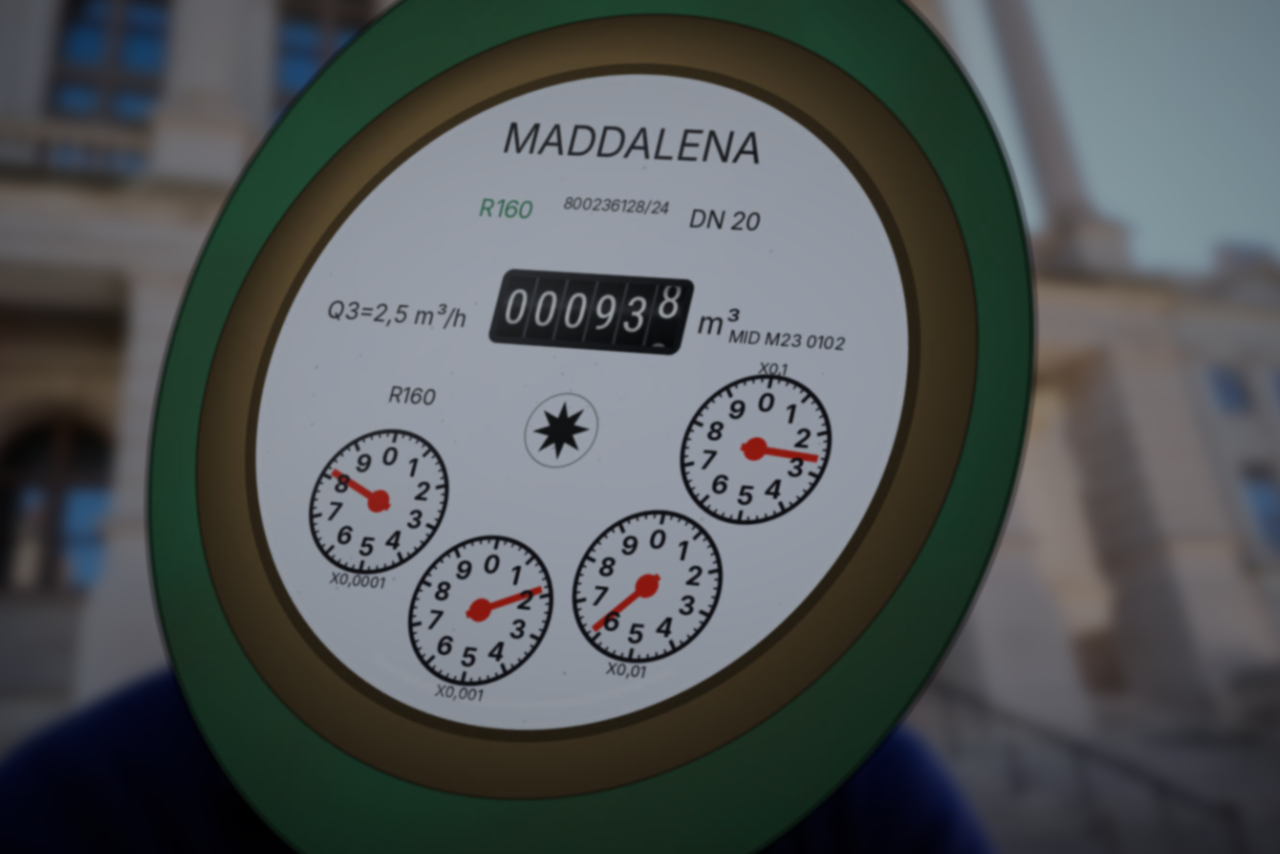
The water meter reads 938.2618 m³
